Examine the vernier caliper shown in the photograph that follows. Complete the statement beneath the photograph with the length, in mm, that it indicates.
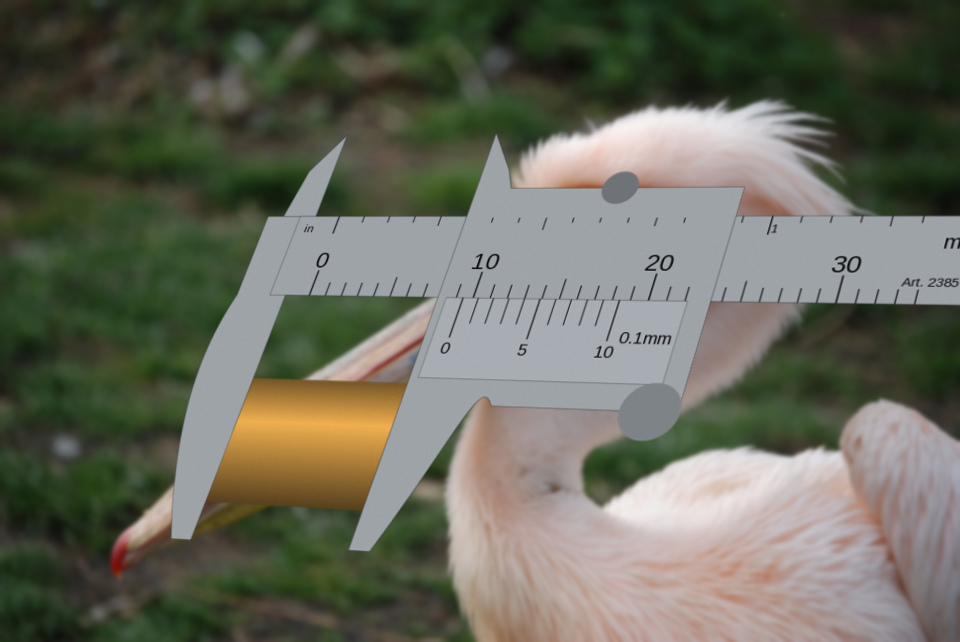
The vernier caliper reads 9.4 mm
